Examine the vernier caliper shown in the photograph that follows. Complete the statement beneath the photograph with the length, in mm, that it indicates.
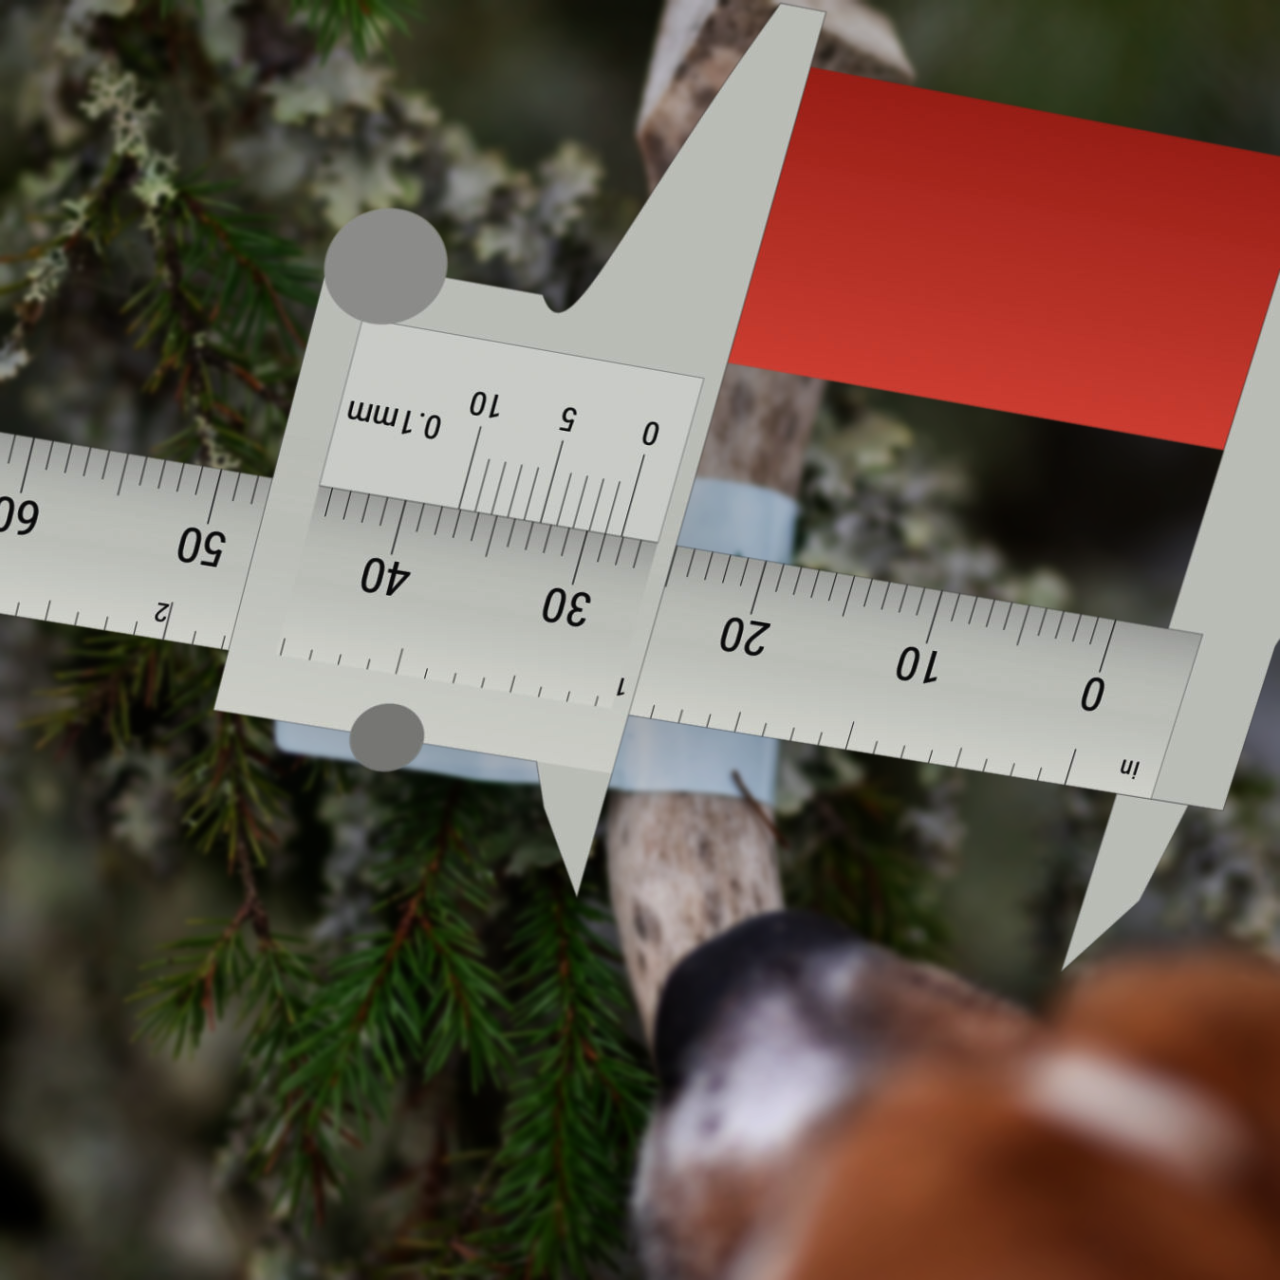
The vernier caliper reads 28.1 mm
